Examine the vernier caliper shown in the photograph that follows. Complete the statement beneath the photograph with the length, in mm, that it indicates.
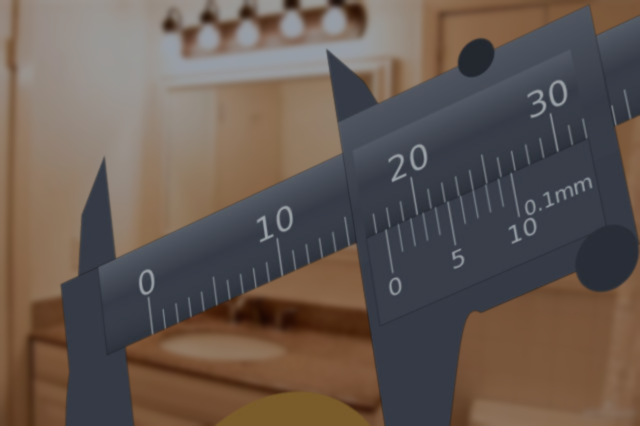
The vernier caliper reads 17.7 mm
